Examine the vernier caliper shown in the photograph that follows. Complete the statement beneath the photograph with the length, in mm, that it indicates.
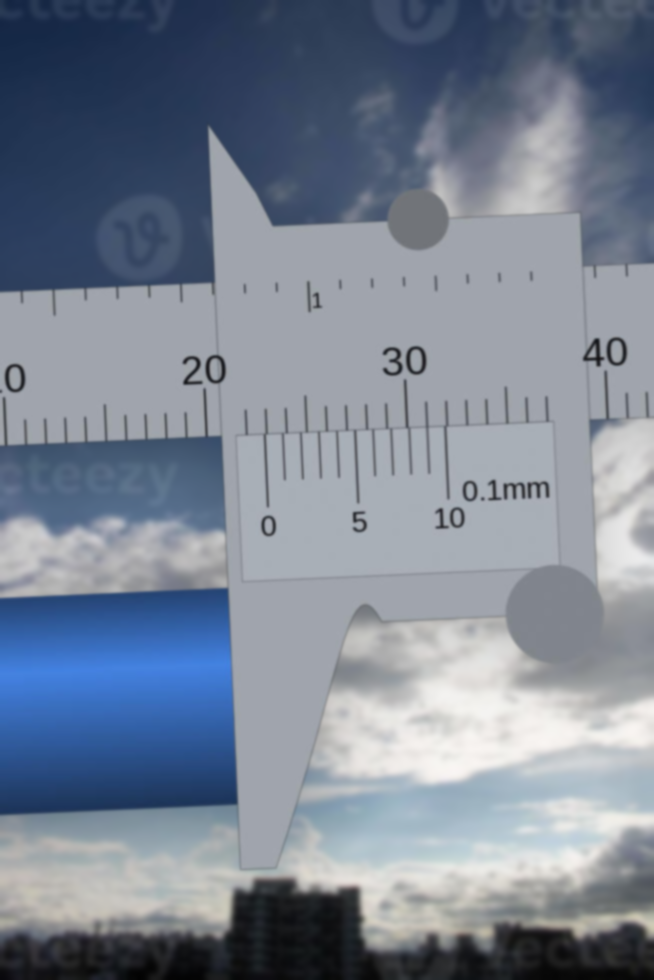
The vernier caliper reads 22.9 mm
